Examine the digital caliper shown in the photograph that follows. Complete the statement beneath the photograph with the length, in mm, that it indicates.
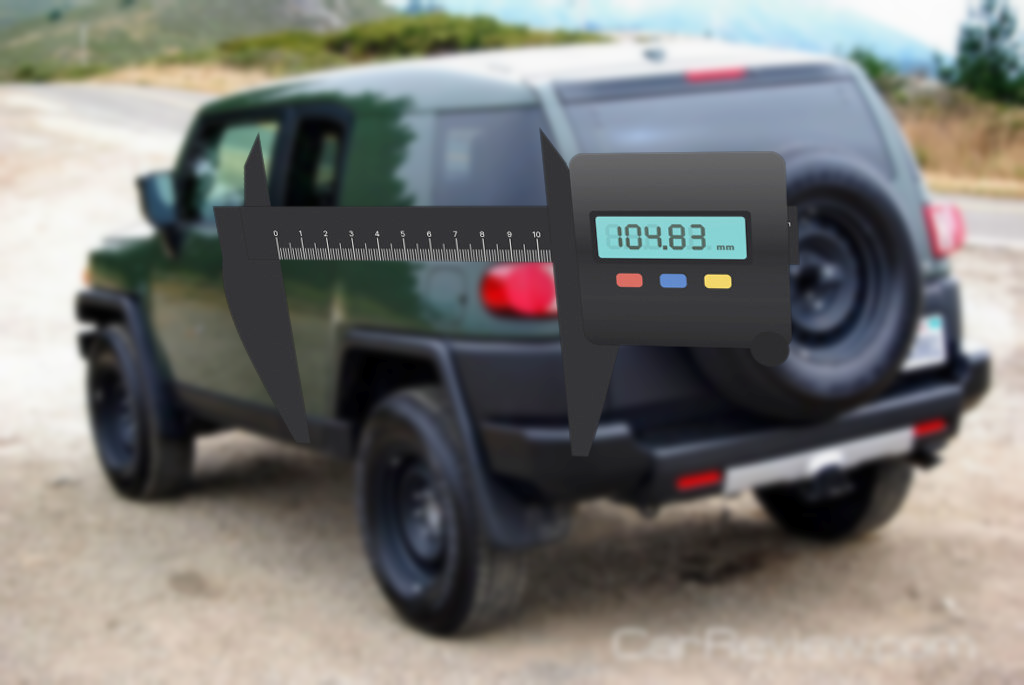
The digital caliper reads 104.83 mm
